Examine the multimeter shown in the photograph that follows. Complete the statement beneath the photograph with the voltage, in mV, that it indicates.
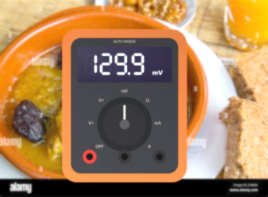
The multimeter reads 129.9 mV
